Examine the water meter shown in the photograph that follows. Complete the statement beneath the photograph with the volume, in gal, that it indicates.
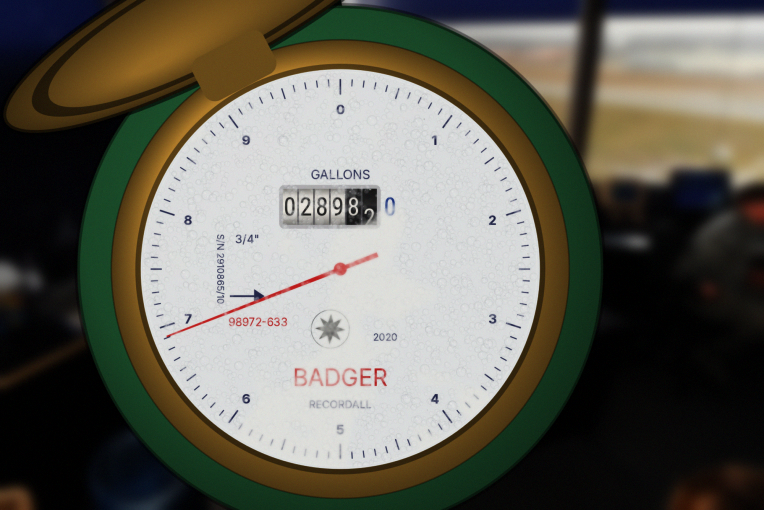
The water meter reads 289816.9 gal
